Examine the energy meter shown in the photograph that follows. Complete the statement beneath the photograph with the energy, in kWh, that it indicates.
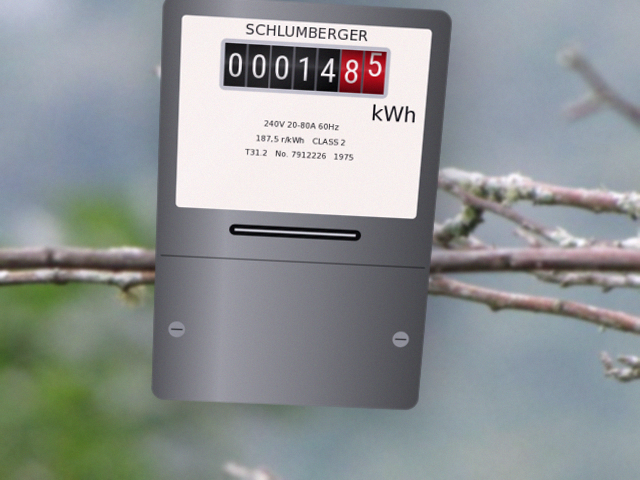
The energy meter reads 14.85 kWh
